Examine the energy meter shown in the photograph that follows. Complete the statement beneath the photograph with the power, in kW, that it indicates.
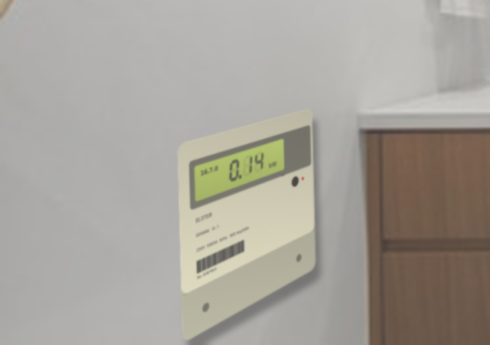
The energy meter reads 0.14 kW
